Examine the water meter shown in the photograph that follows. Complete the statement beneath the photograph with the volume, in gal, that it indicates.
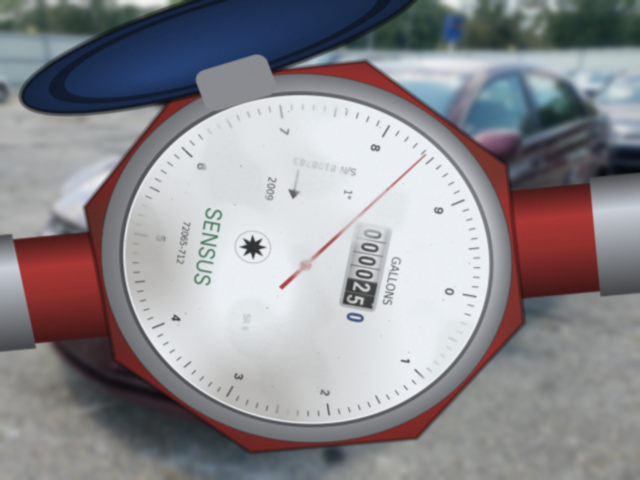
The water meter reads 248.4 gal
